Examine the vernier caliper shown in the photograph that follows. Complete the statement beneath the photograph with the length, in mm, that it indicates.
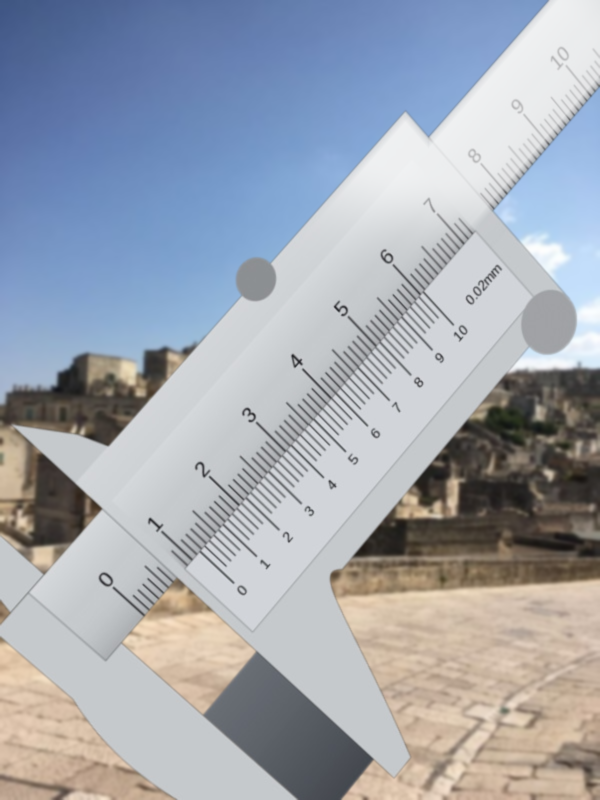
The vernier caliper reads 11.6 mm
